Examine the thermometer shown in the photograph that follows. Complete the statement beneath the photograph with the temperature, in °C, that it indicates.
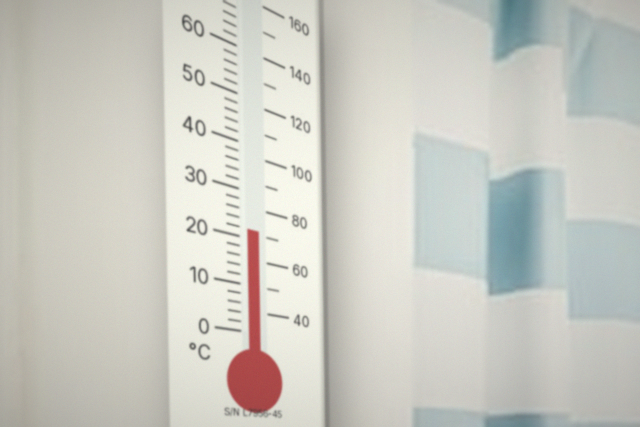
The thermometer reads 22 °C
